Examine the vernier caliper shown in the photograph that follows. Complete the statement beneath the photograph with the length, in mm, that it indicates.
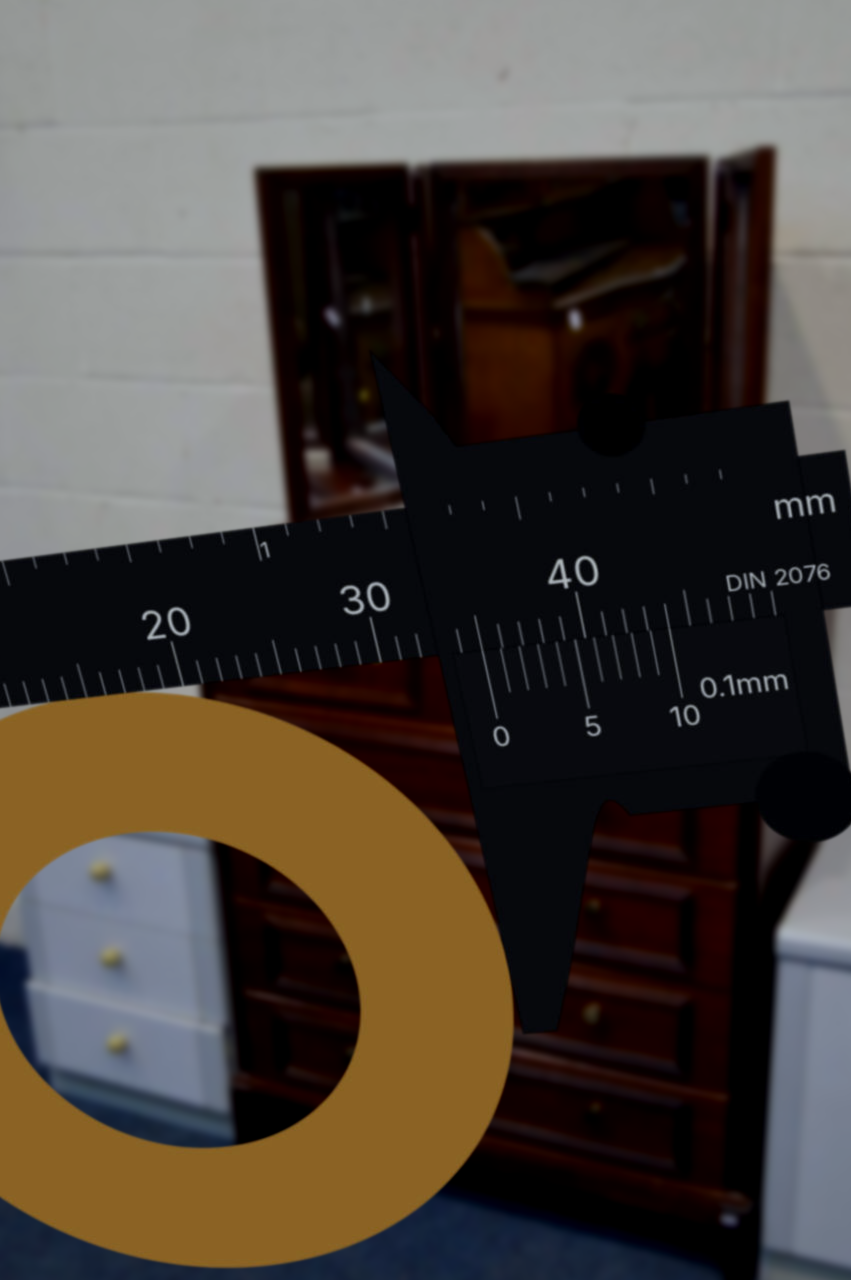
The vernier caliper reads 35.0 mm
